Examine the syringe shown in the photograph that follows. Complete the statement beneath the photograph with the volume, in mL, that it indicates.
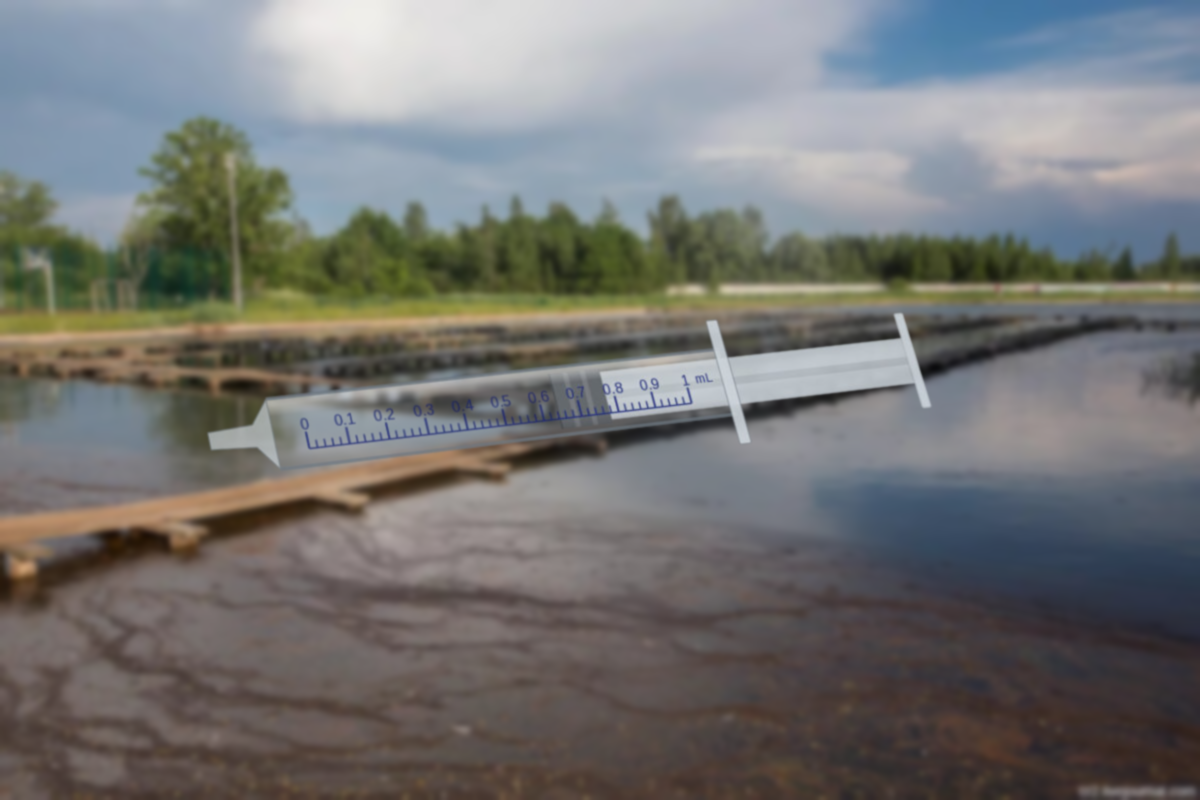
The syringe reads 0.64 mL
